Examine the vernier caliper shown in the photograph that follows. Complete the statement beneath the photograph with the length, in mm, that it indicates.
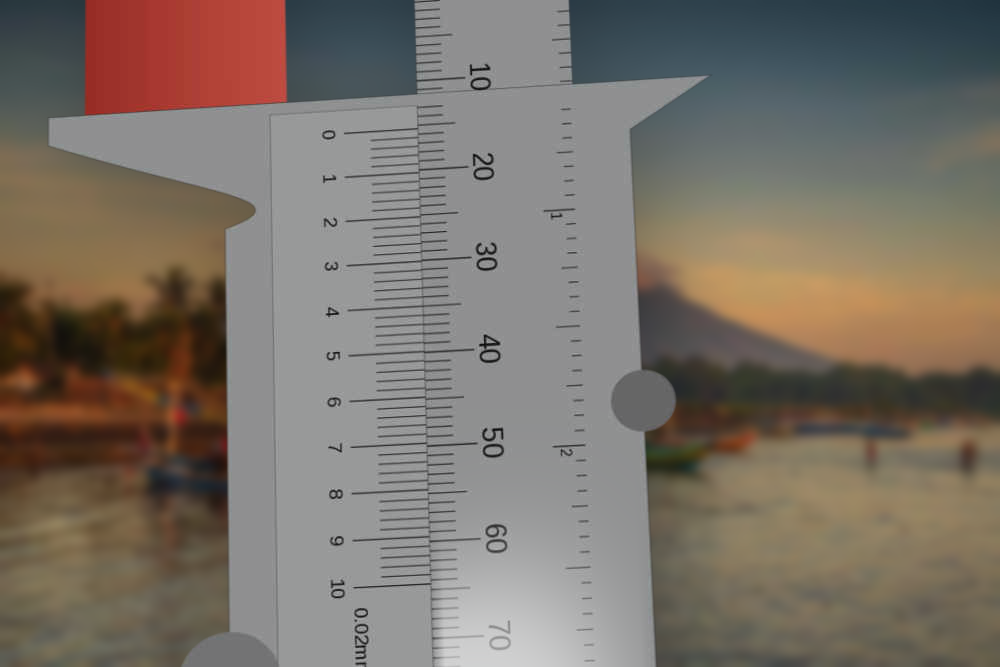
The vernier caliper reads 15.4 mm
